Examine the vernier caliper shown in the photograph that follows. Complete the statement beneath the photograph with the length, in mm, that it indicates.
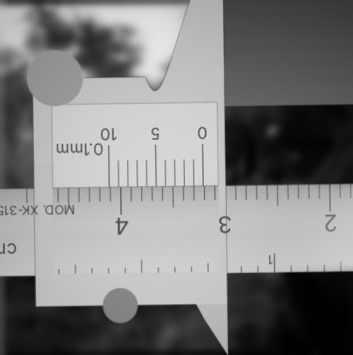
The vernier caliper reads 32.1 mm
